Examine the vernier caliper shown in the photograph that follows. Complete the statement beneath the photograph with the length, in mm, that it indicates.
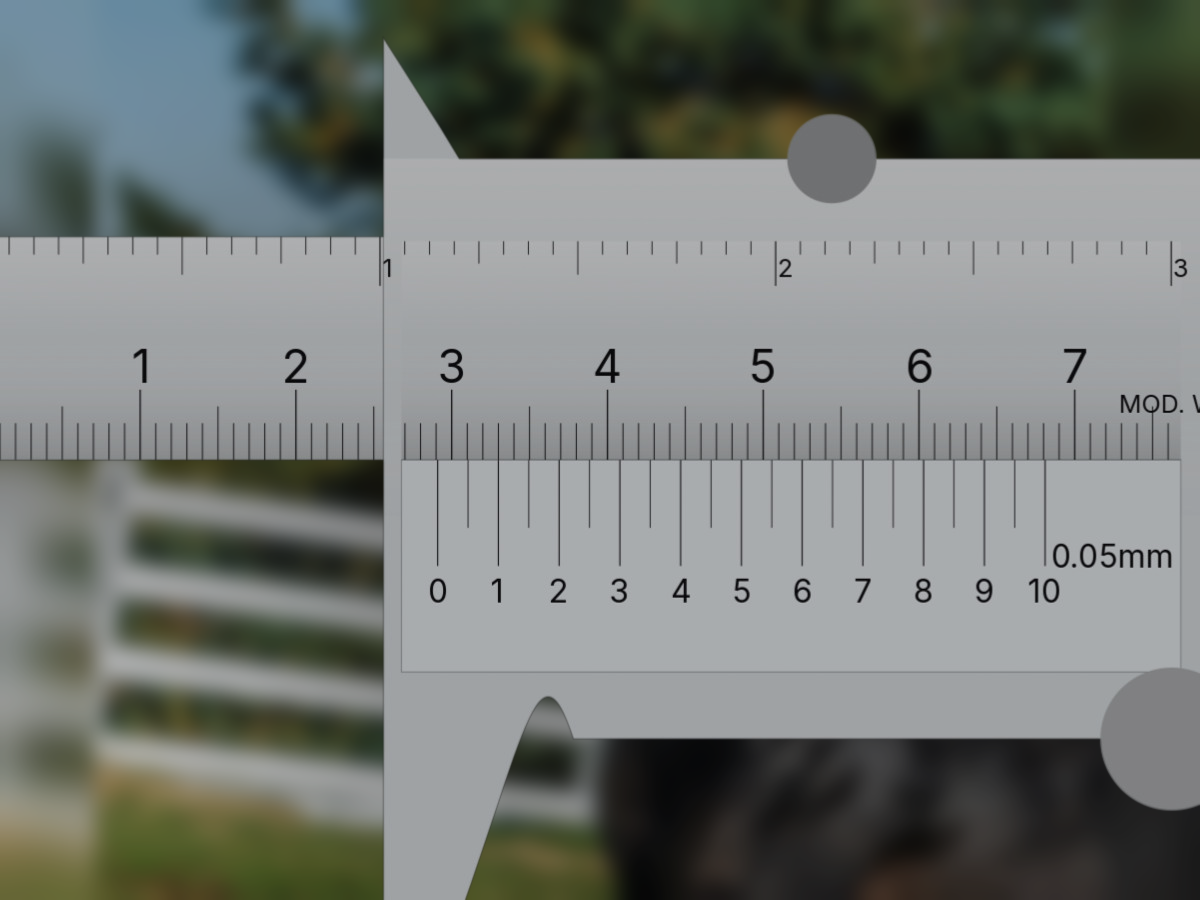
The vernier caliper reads 29.1 mm
